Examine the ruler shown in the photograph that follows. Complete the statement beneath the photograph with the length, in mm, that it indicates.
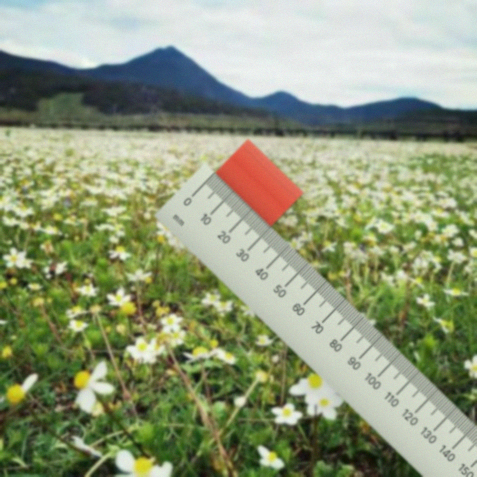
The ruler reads 30 mm
